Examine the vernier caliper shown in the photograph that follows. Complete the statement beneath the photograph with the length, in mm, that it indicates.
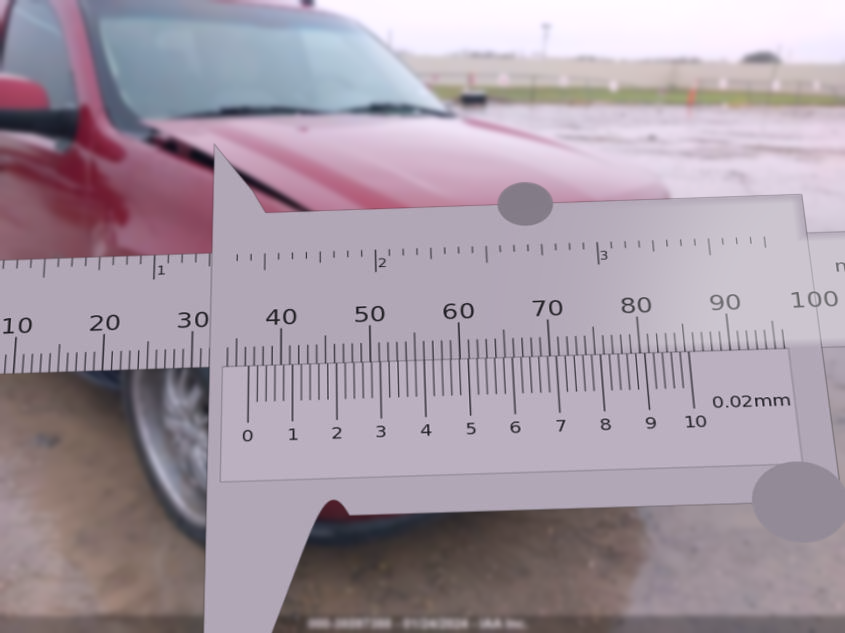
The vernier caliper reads 36.4 mm
